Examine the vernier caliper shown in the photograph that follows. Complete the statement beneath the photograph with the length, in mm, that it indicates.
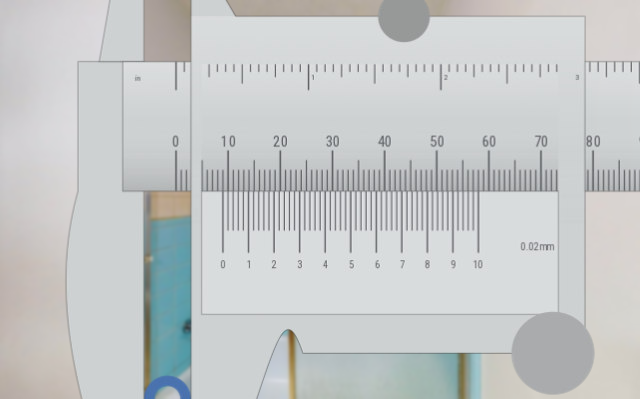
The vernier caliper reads 9.0 mm
